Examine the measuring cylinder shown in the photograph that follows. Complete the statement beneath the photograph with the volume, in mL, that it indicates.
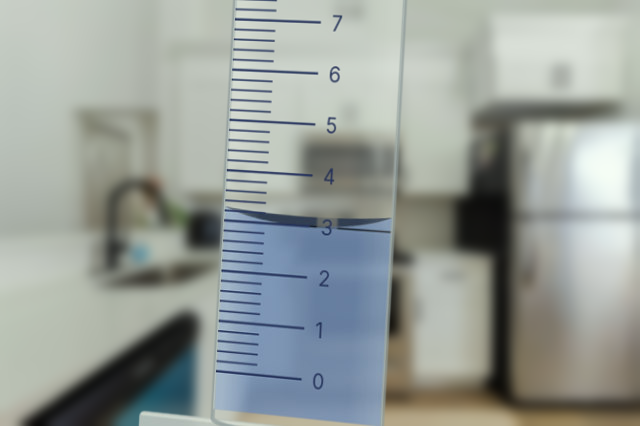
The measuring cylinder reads 3 mL
